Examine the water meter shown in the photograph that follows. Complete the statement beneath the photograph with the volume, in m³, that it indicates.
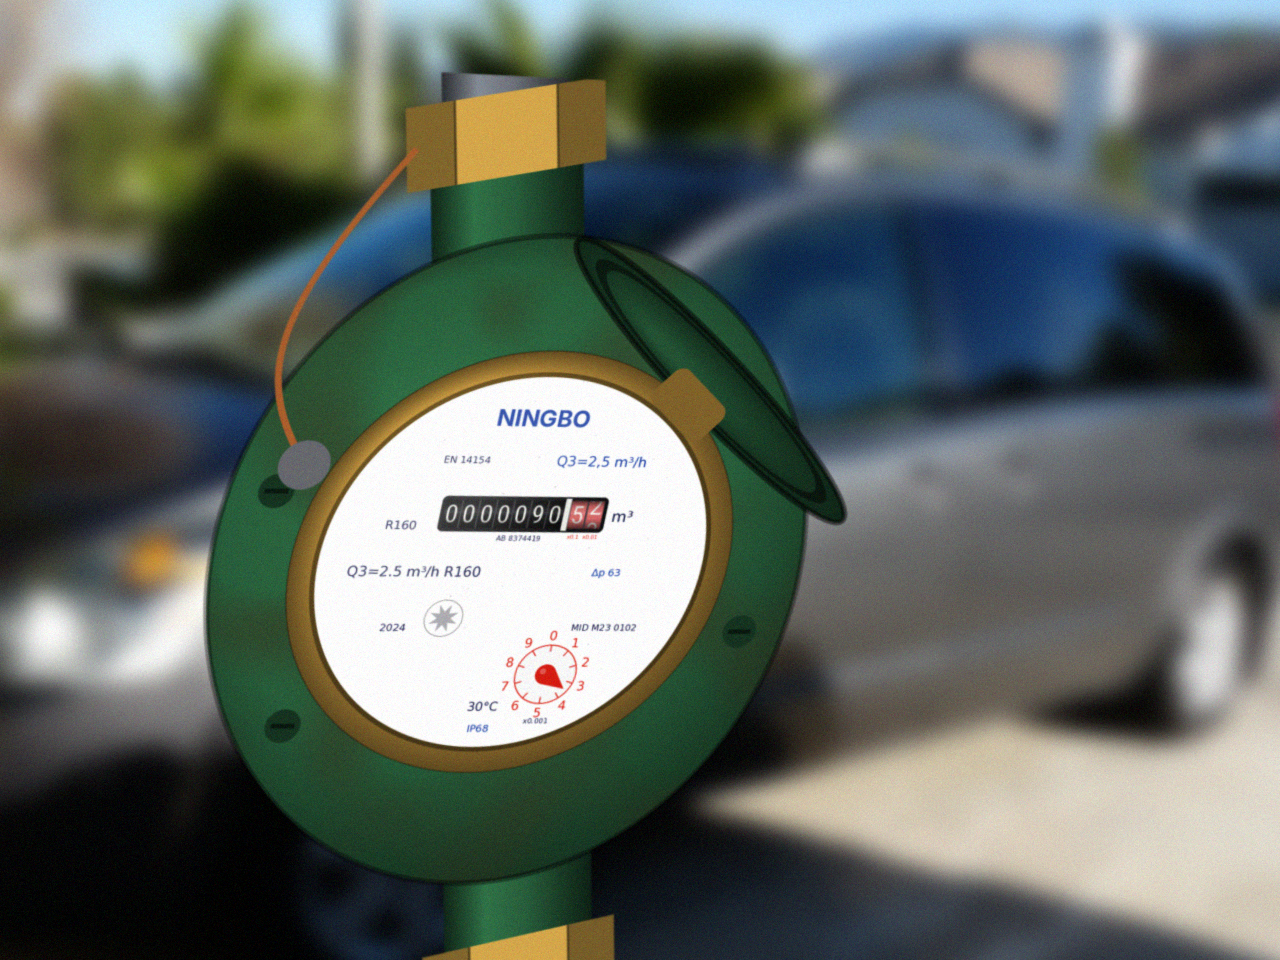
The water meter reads 90.523 m³
